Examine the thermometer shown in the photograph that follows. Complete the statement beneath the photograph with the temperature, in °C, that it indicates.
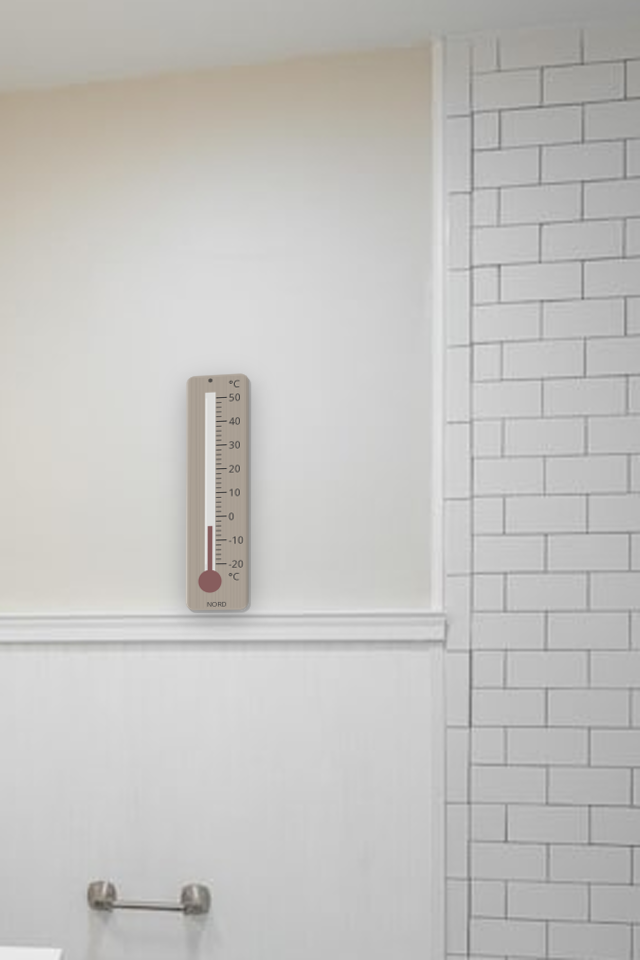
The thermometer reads -4 °C
